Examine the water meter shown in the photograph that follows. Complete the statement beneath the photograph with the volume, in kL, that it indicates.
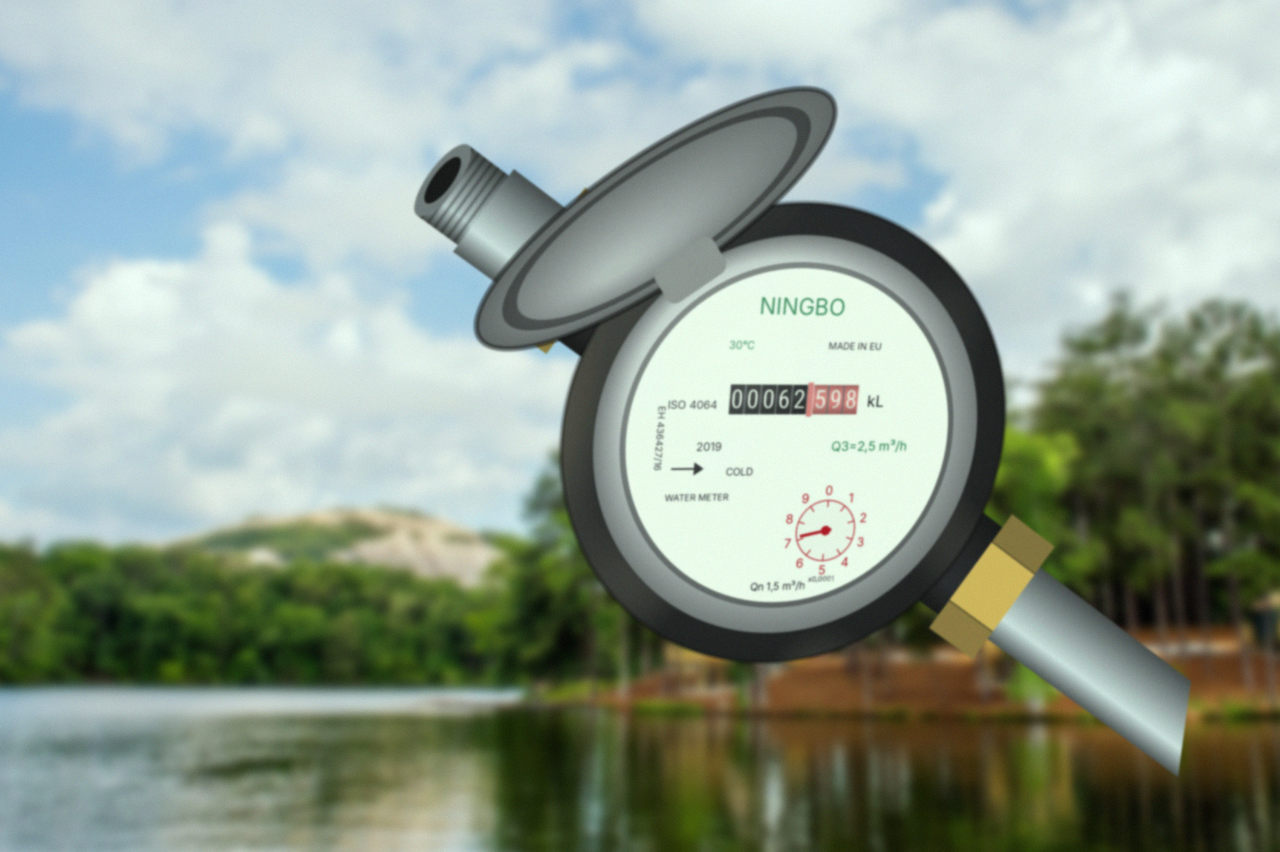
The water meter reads 62.5987 kL
